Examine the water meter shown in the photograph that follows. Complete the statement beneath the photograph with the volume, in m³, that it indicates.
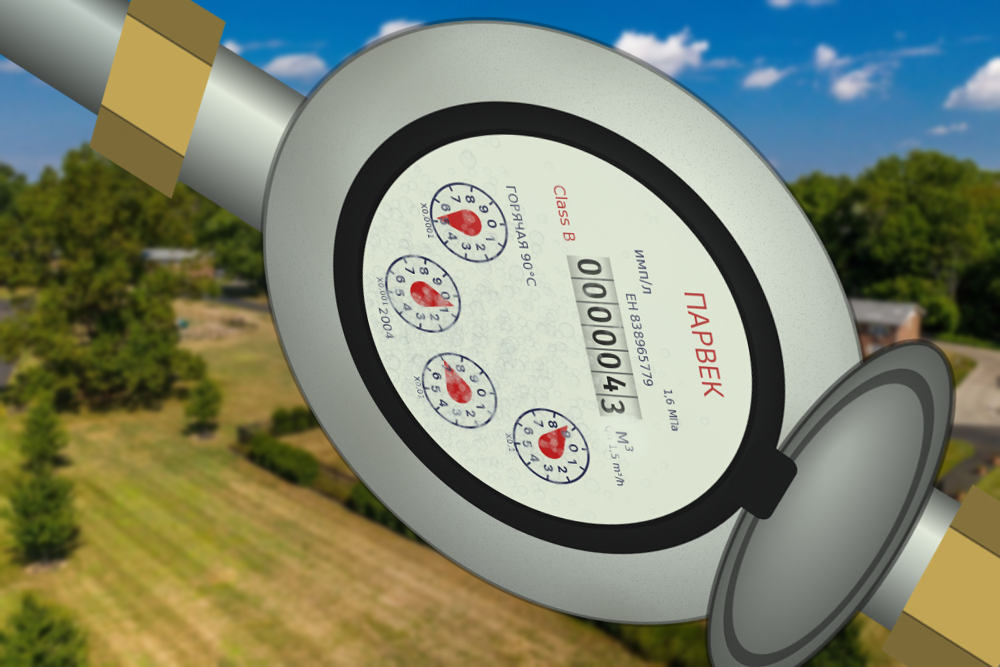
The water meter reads 42.8705 m³
